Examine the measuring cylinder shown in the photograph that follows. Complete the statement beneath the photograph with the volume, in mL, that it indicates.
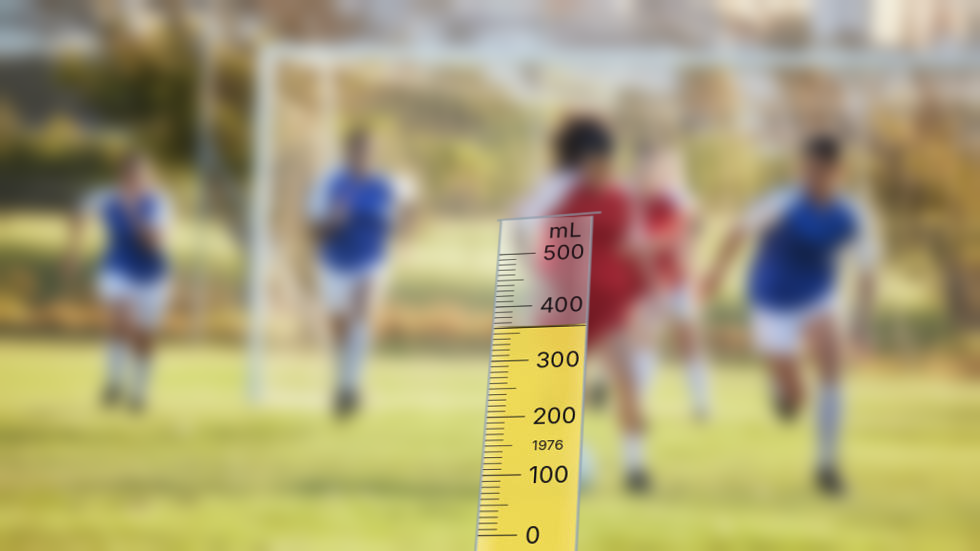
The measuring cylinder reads 360 mL
